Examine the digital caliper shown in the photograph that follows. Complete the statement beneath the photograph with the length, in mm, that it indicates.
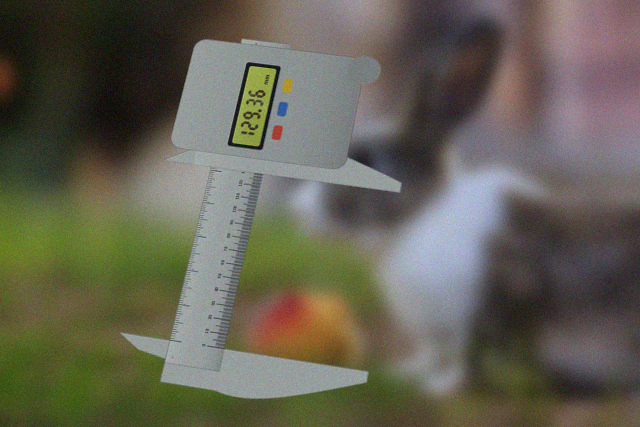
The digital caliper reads 129.36 mm
